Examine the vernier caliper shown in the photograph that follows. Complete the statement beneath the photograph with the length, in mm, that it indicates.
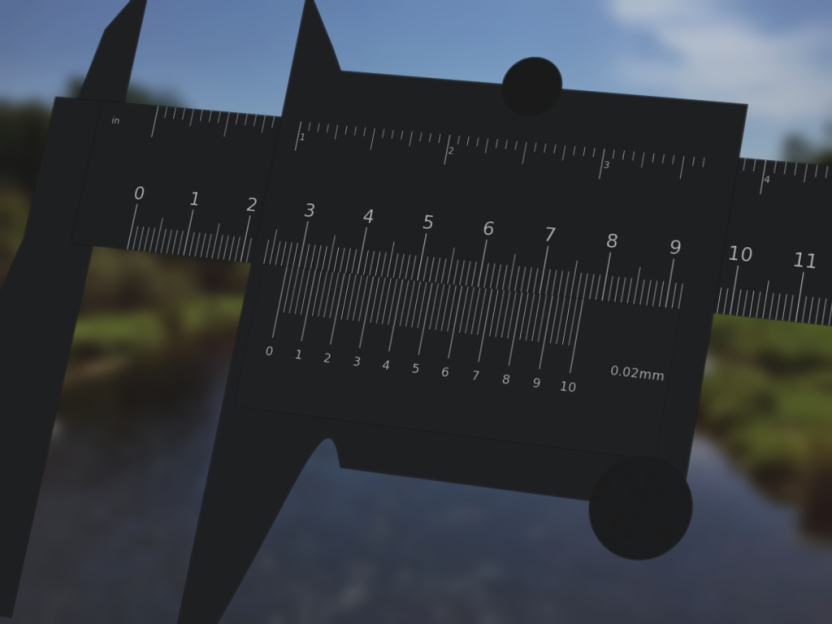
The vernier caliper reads 28.0 mm
